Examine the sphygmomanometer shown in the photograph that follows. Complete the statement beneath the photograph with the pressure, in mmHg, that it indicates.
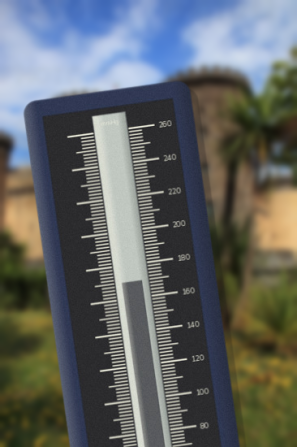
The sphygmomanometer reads 170 mmHg
